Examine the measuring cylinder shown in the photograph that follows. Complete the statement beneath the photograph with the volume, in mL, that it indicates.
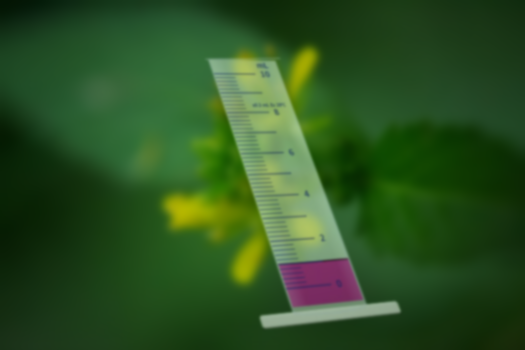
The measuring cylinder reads 1 mL
